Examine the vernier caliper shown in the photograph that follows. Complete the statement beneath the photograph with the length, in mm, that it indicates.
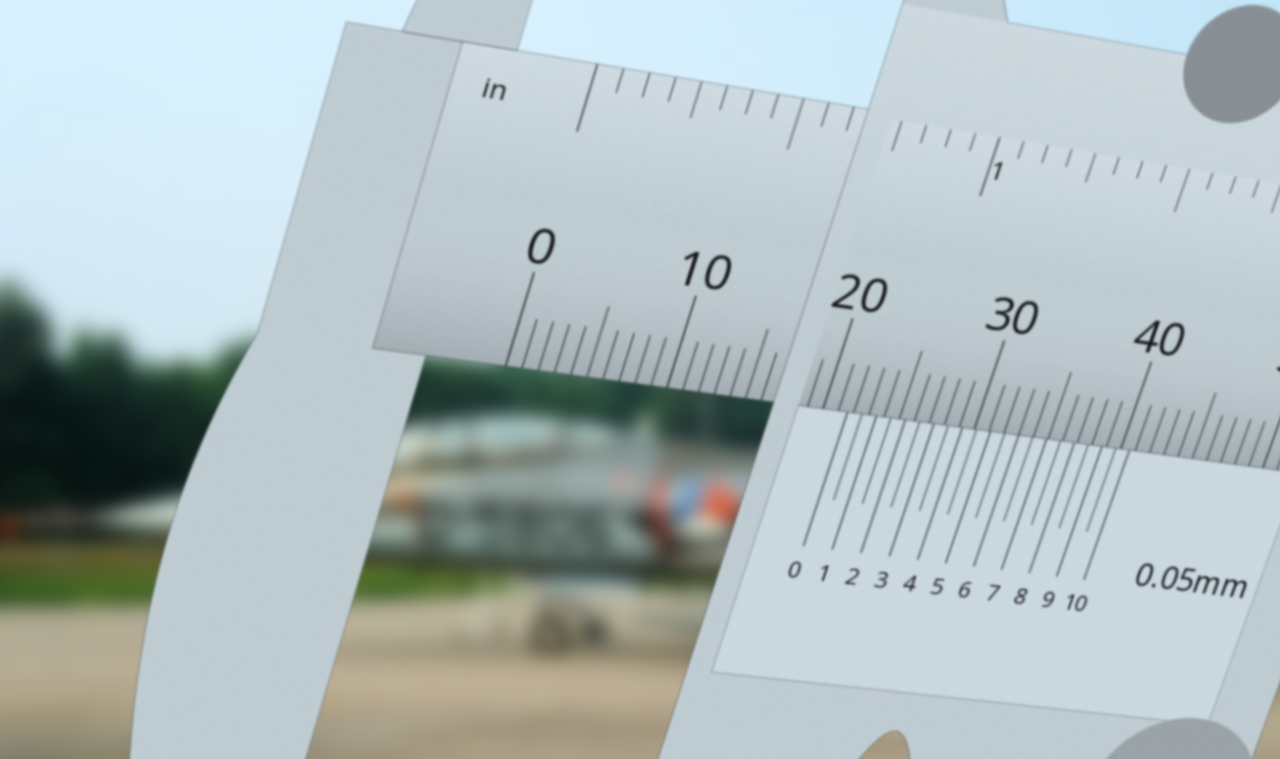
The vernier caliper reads 21.6 mm
